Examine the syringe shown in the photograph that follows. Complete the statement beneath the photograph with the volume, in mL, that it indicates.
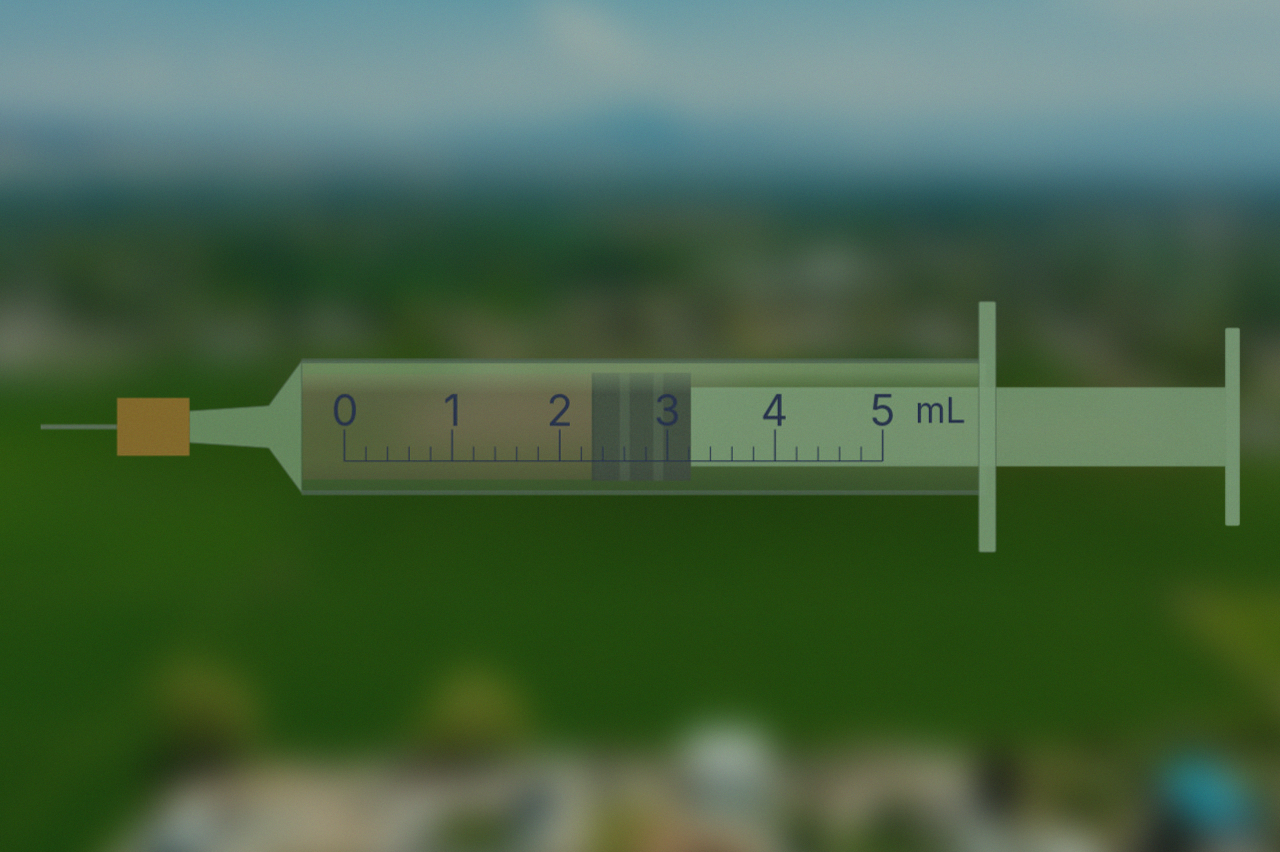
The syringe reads 2.3 mL
